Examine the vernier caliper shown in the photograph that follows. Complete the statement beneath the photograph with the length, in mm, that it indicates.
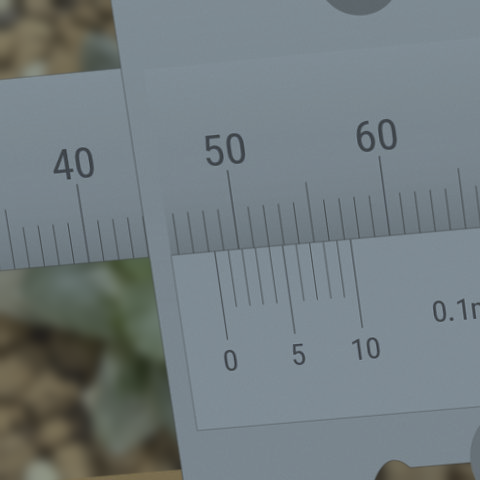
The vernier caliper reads 48.4 mm
